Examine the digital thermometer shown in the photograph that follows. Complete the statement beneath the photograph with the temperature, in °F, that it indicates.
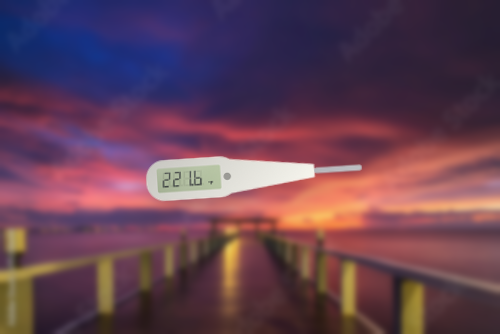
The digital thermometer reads 221.6 °F
